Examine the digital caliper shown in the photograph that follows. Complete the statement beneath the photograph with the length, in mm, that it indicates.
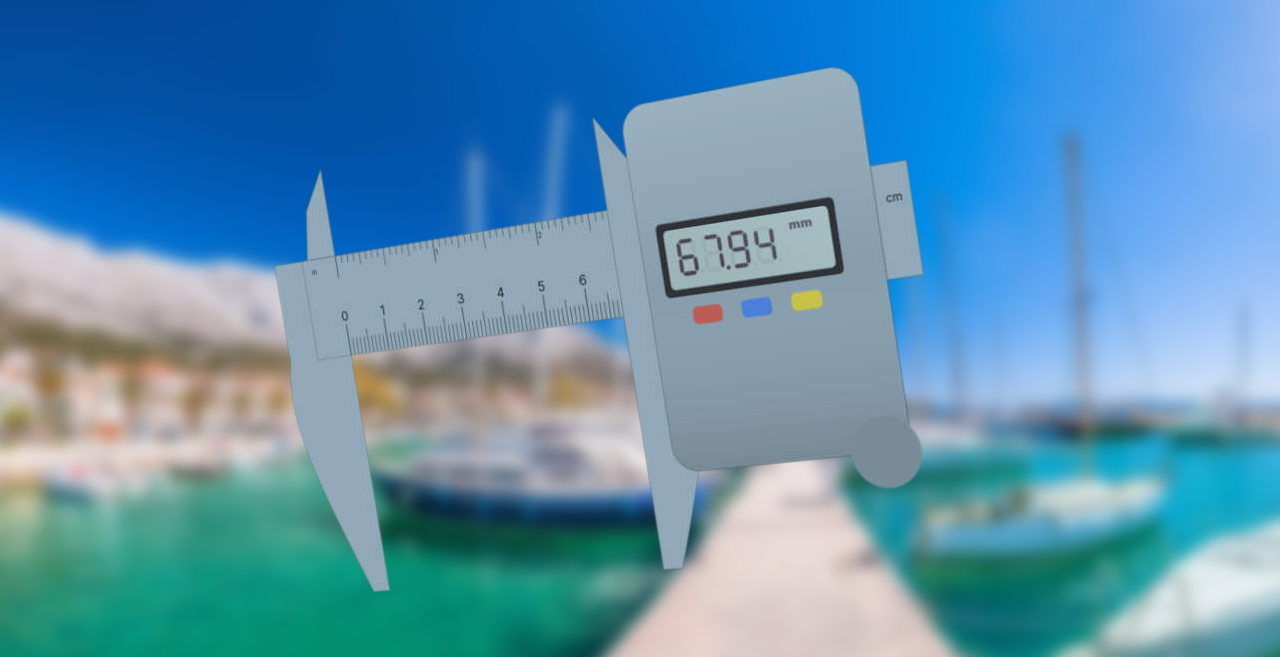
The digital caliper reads 67.94 mm
